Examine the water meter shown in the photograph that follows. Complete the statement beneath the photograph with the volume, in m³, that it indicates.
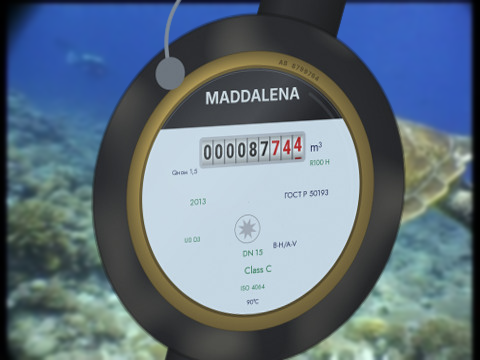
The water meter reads 87.744 m³
